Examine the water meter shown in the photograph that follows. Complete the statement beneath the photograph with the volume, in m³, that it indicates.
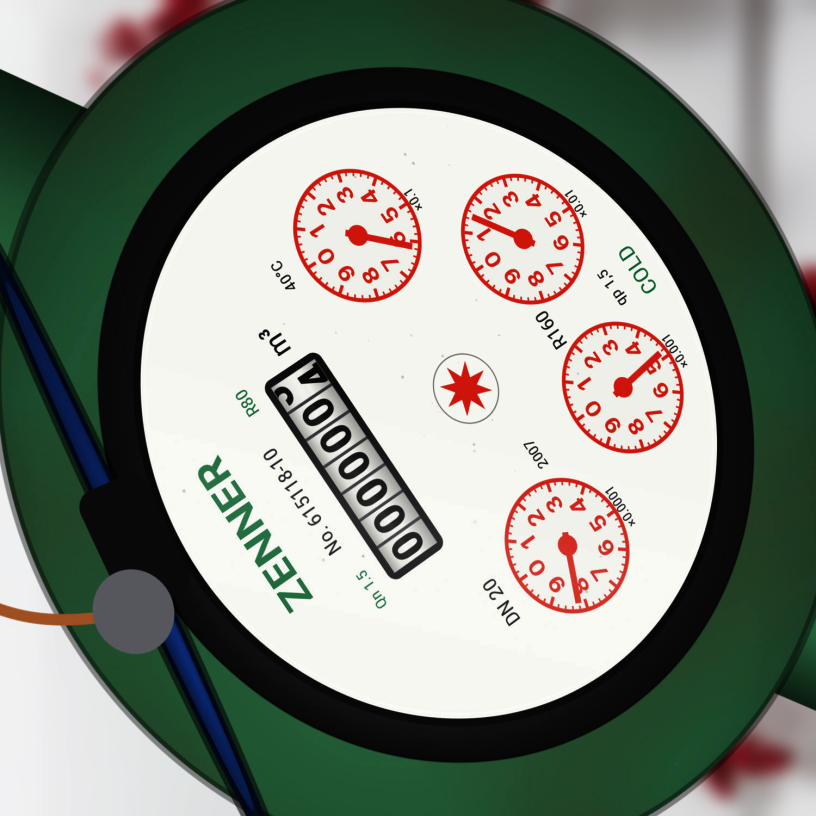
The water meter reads 3.6148 m³
